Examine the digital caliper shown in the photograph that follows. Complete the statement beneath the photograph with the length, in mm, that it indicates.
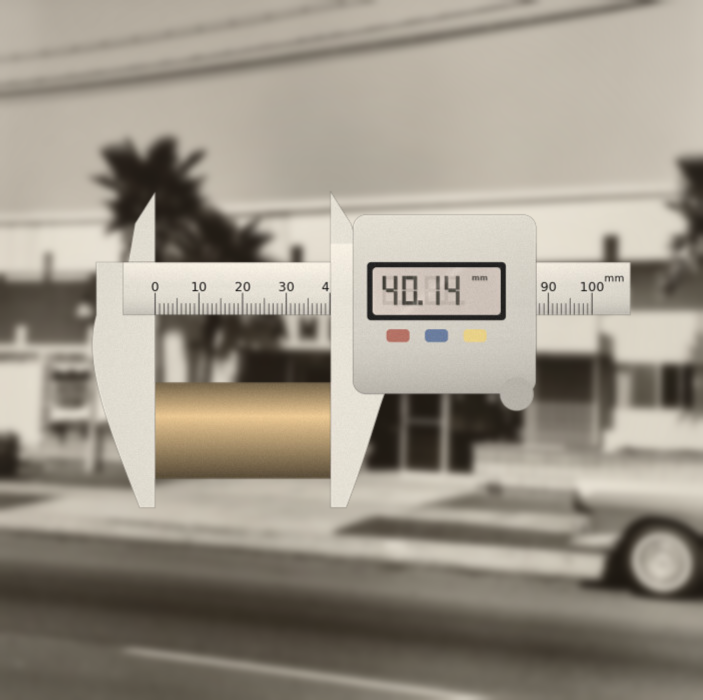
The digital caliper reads 40.14 mm
